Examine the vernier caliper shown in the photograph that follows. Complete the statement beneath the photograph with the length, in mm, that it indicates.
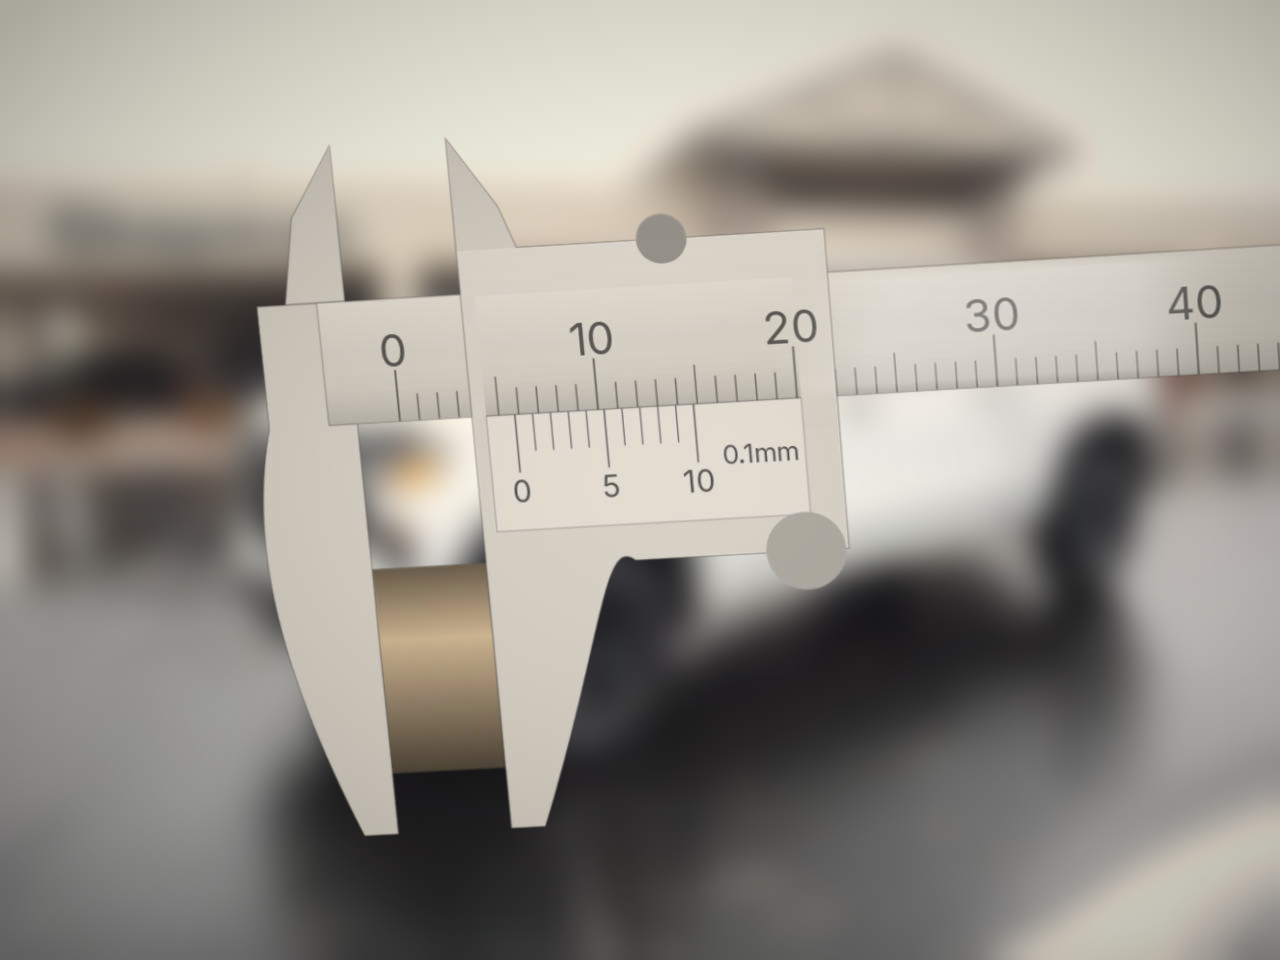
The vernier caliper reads 5.8 mm
